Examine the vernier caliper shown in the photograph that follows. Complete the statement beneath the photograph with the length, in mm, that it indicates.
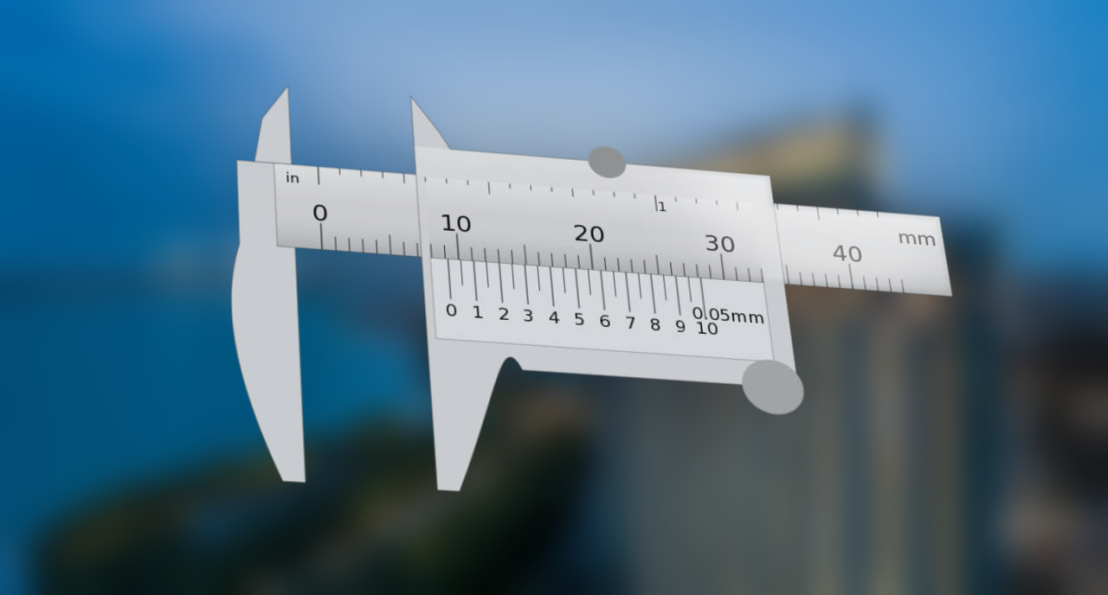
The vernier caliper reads 9.2 mm
